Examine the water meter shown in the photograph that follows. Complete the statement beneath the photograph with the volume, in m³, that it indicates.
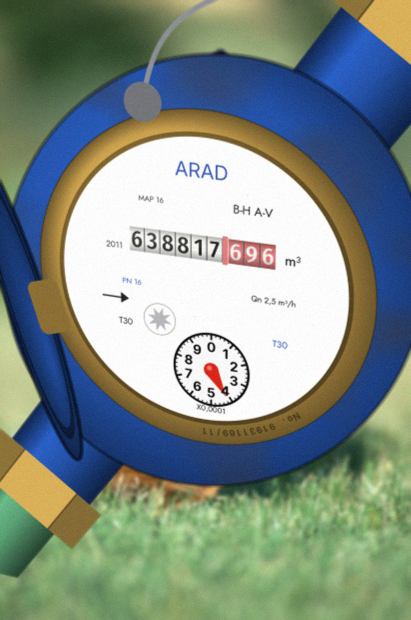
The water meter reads 638817.6964 m³
